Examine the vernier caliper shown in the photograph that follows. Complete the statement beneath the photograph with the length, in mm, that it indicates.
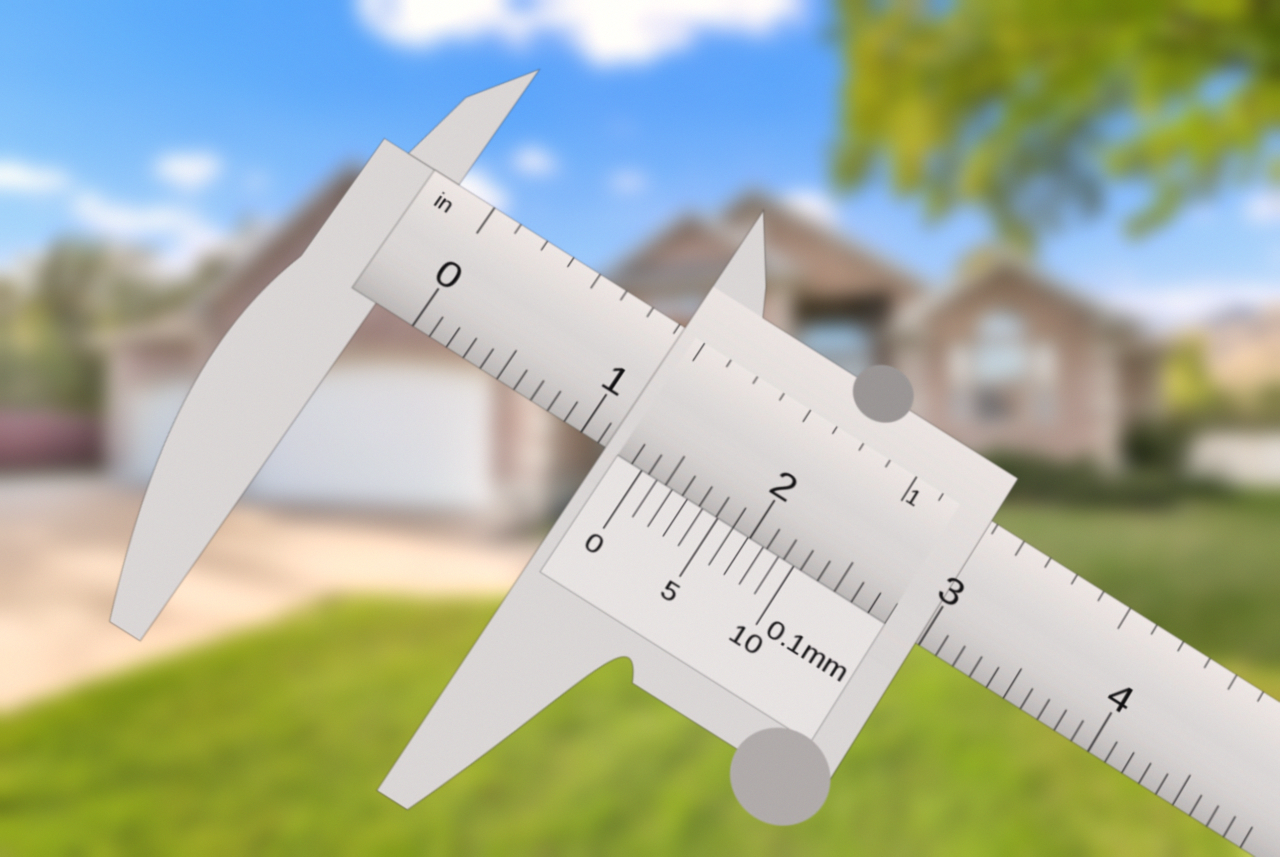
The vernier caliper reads 13.6 mm
